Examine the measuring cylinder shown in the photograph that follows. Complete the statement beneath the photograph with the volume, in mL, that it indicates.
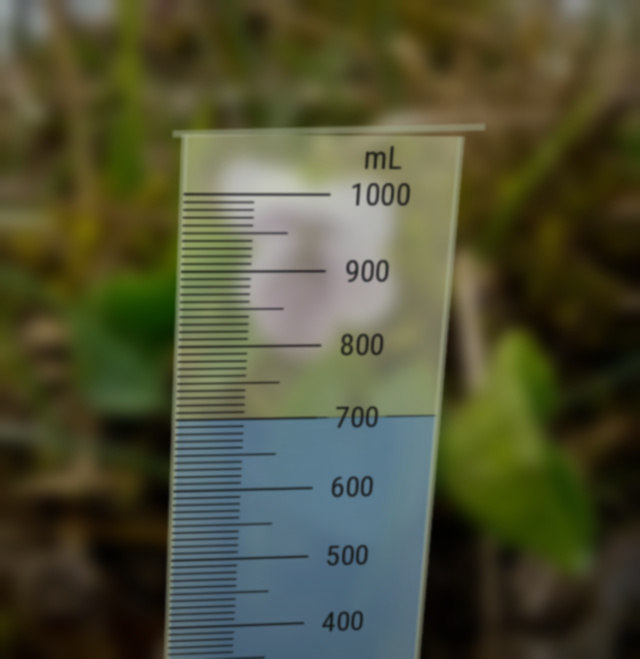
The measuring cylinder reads 700 mL
